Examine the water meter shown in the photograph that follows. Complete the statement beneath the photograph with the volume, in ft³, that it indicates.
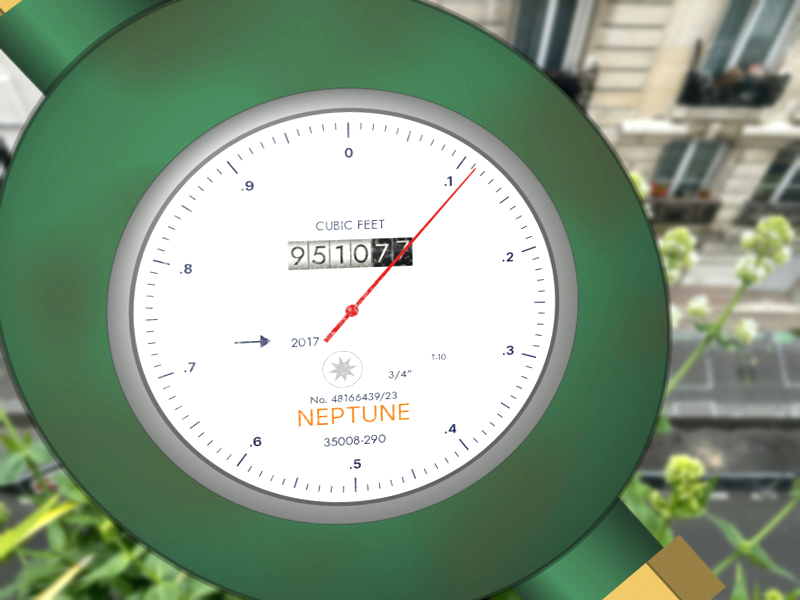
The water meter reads 951077.11 ft³
